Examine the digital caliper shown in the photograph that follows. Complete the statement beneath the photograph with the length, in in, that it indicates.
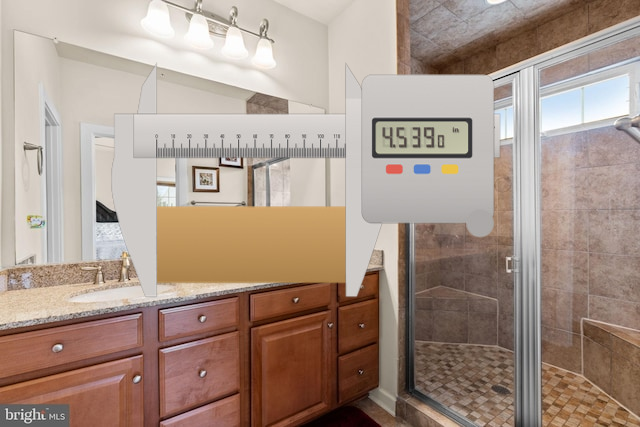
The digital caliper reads 4.5390 in
